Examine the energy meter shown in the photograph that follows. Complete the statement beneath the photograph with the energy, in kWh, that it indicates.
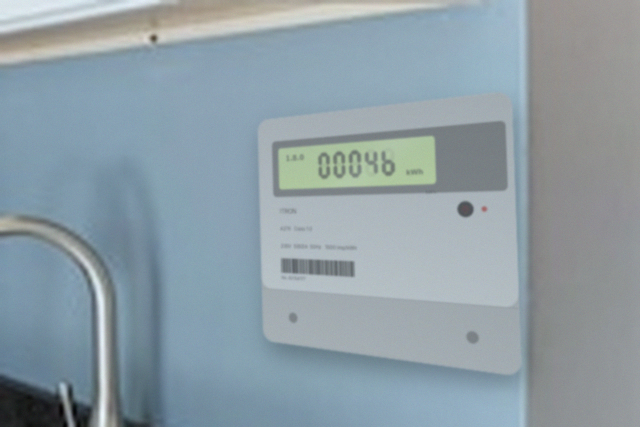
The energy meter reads 46 kWh
